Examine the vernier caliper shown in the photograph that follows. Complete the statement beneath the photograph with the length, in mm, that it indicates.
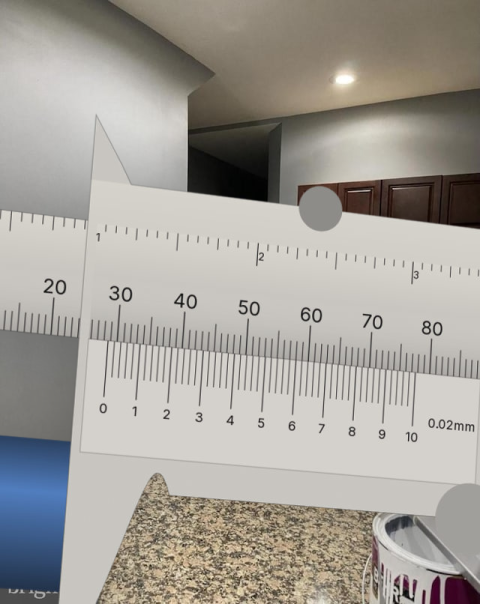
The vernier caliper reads 28.6 mm
